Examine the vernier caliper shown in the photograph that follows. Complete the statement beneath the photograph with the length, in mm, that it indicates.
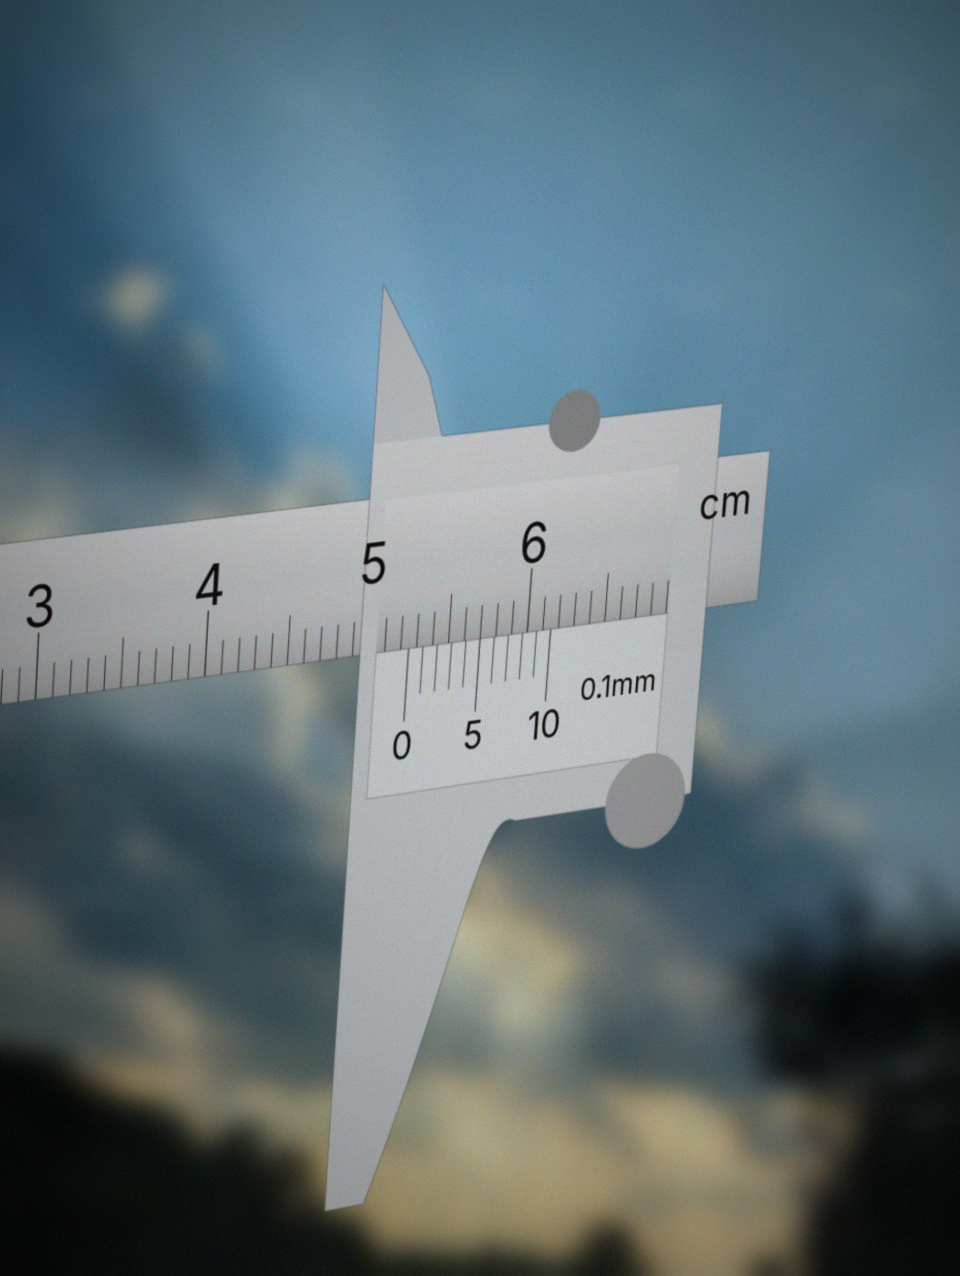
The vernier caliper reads 52.5 mm
